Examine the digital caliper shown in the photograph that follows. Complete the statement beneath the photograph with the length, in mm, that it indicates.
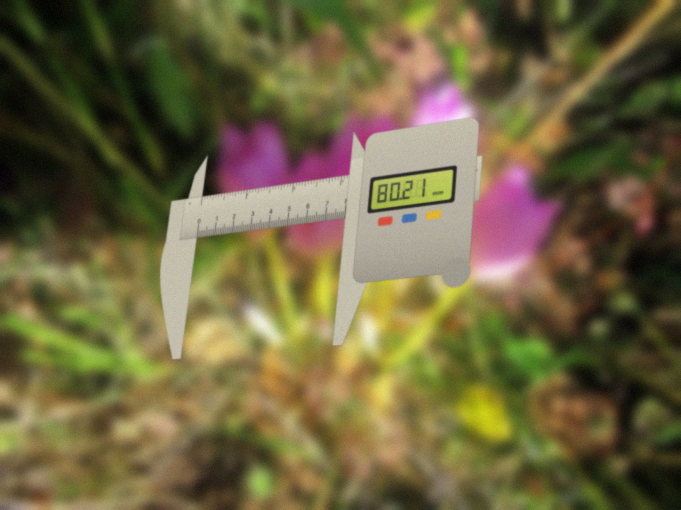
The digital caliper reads 80.21 mm
